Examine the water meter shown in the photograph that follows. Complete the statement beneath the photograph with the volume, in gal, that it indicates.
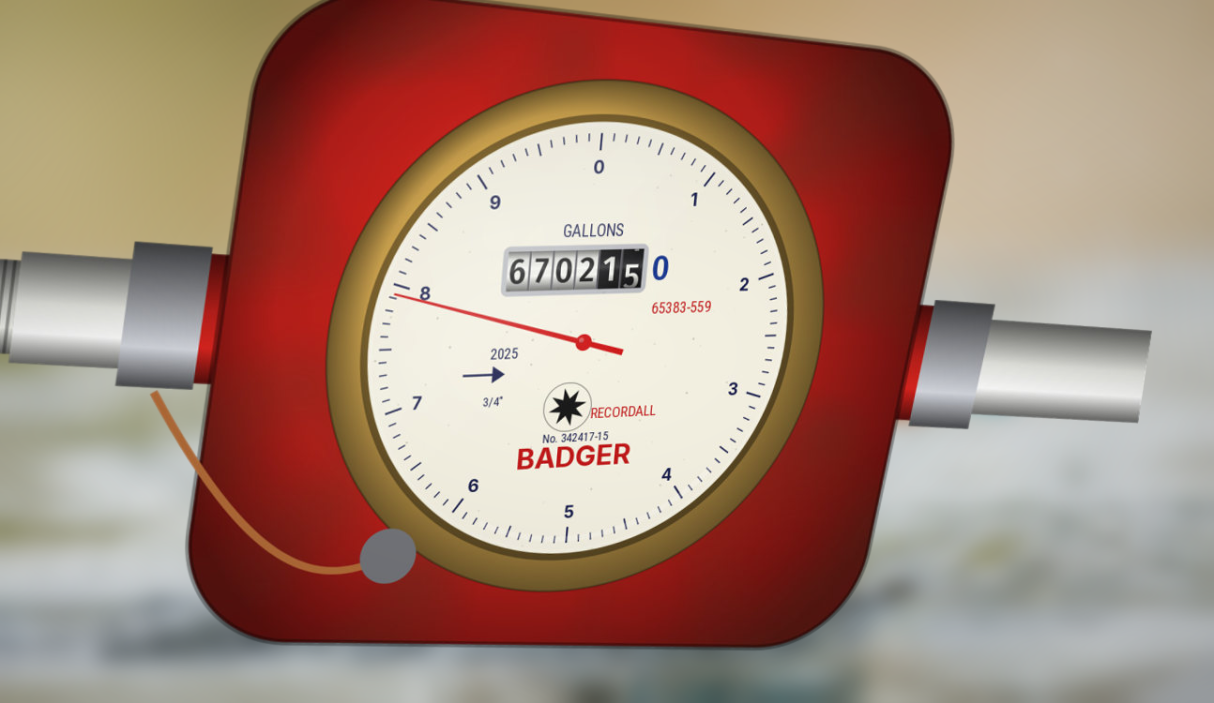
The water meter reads 6702147.9 gal
